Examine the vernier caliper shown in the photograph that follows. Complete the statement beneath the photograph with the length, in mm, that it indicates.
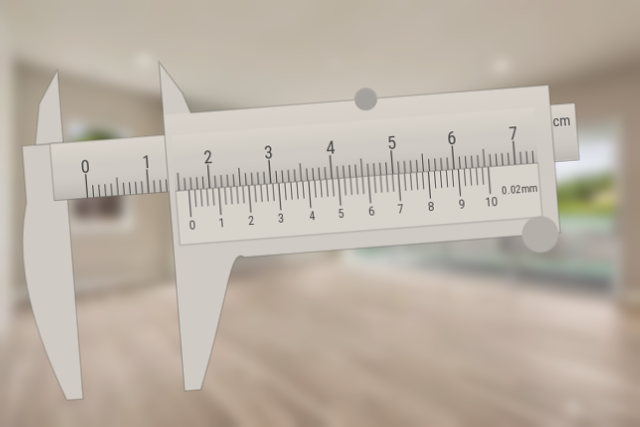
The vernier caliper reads 16.6 mm
